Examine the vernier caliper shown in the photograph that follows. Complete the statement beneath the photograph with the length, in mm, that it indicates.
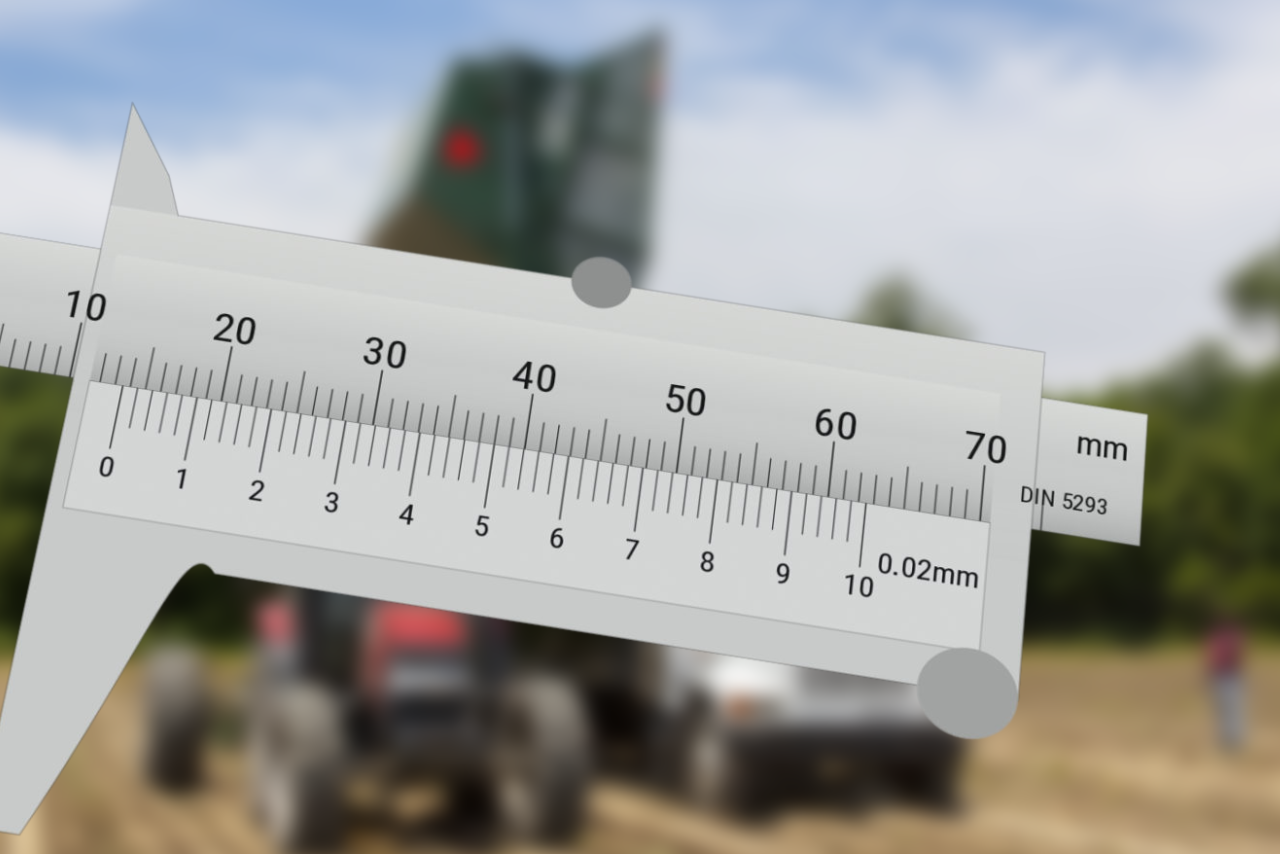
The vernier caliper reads 13.5 mm
